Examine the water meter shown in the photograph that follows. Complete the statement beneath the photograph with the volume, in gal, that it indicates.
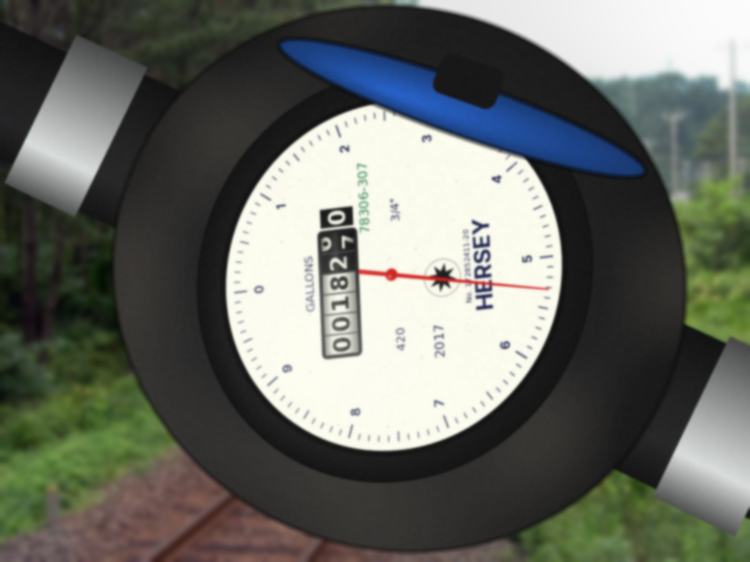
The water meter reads 18265.3 gal
